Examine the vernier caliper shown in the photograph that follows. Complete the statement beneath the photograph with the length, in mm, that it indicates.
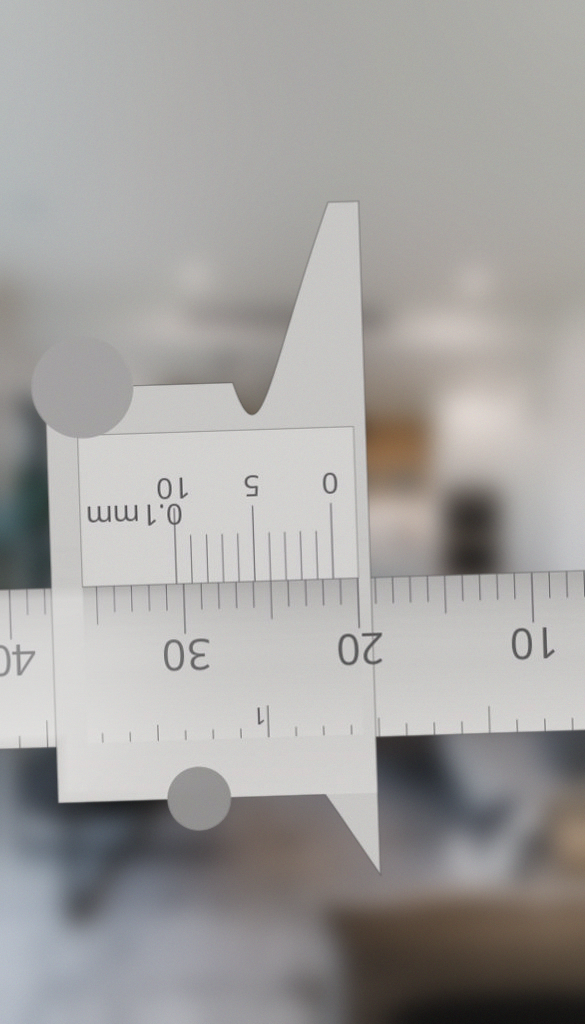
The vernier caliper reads 21.4 mm
